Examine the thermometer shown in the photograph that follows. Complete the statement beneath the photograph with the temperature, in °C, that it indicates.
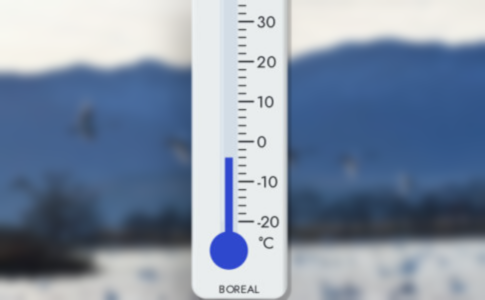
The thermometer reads -4 °C
